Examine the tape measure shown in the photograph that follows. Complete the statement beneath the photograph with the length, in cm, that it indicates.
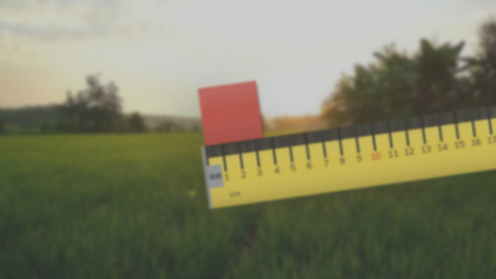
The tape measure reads 3.5 cm
